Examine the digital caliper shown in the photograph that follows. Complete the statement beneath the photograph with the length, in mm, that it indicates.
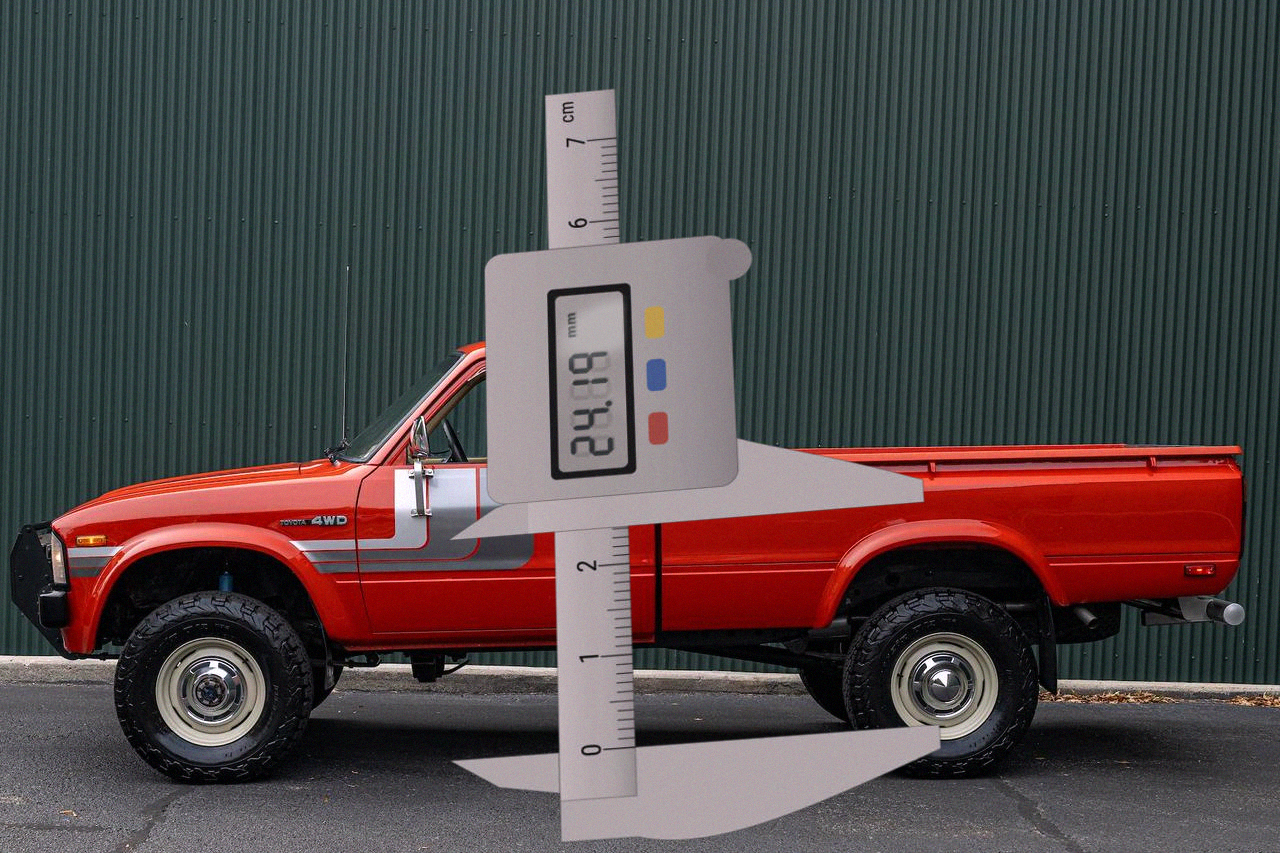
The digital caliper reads 24.19 mm
